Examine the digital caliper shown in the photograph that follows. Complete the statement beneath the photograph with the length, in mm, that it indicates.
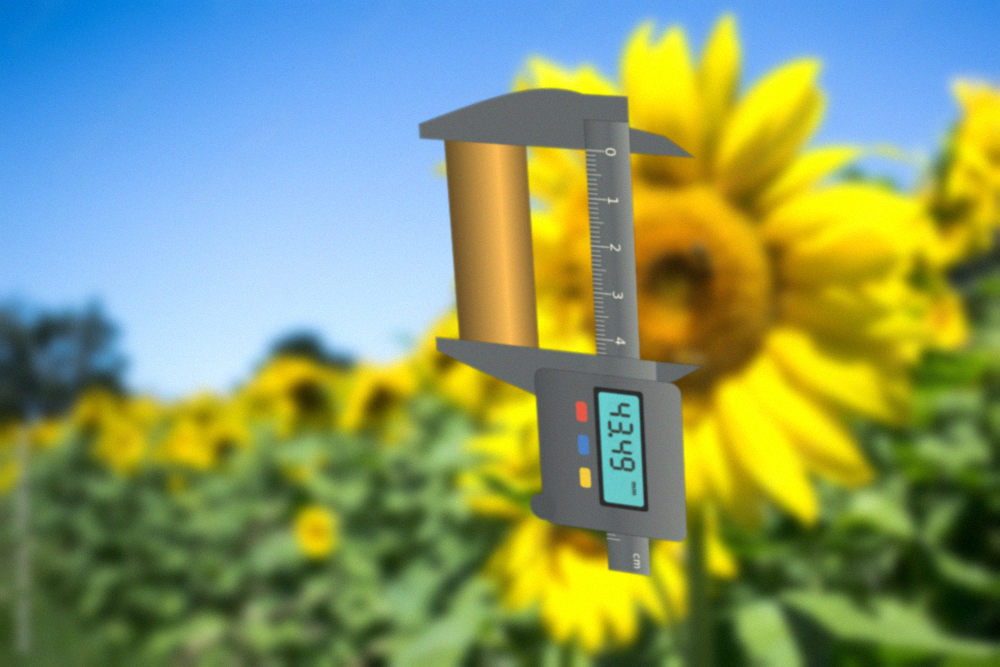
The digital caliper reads 43.49 mm
